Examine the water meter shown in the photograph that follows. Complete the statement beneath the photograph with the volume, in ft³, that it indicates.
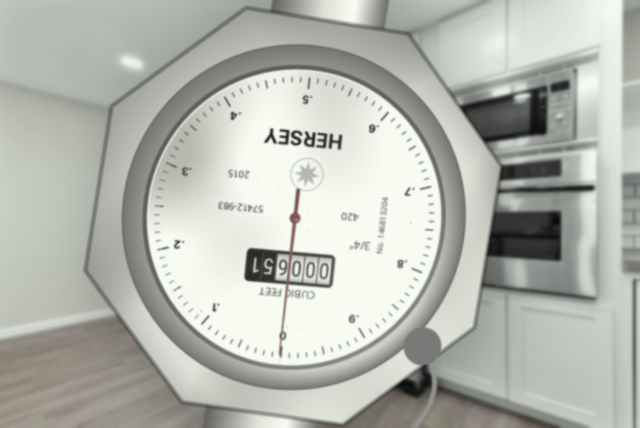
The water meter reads 651.00 ft³
